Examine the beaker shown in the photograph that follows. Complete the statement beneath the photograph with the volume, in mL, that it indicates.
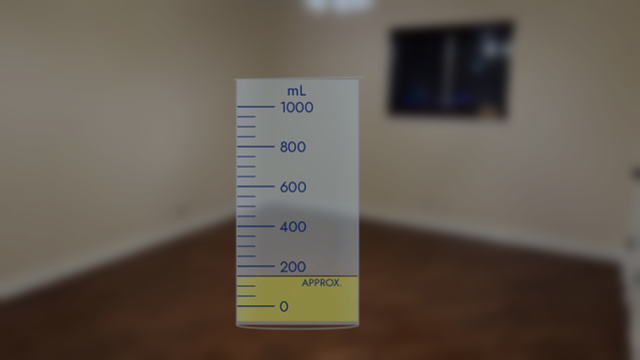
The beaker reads 150 mL
